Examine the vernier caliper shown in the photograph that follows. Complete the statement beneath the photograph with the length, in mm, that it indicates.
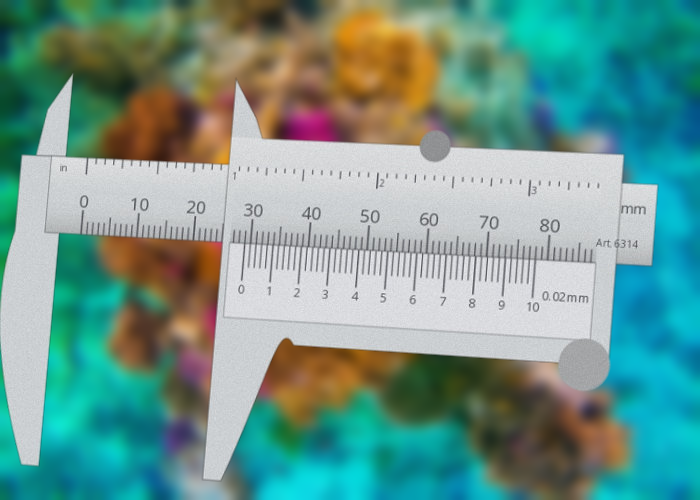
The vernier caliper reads 29.0 mm
